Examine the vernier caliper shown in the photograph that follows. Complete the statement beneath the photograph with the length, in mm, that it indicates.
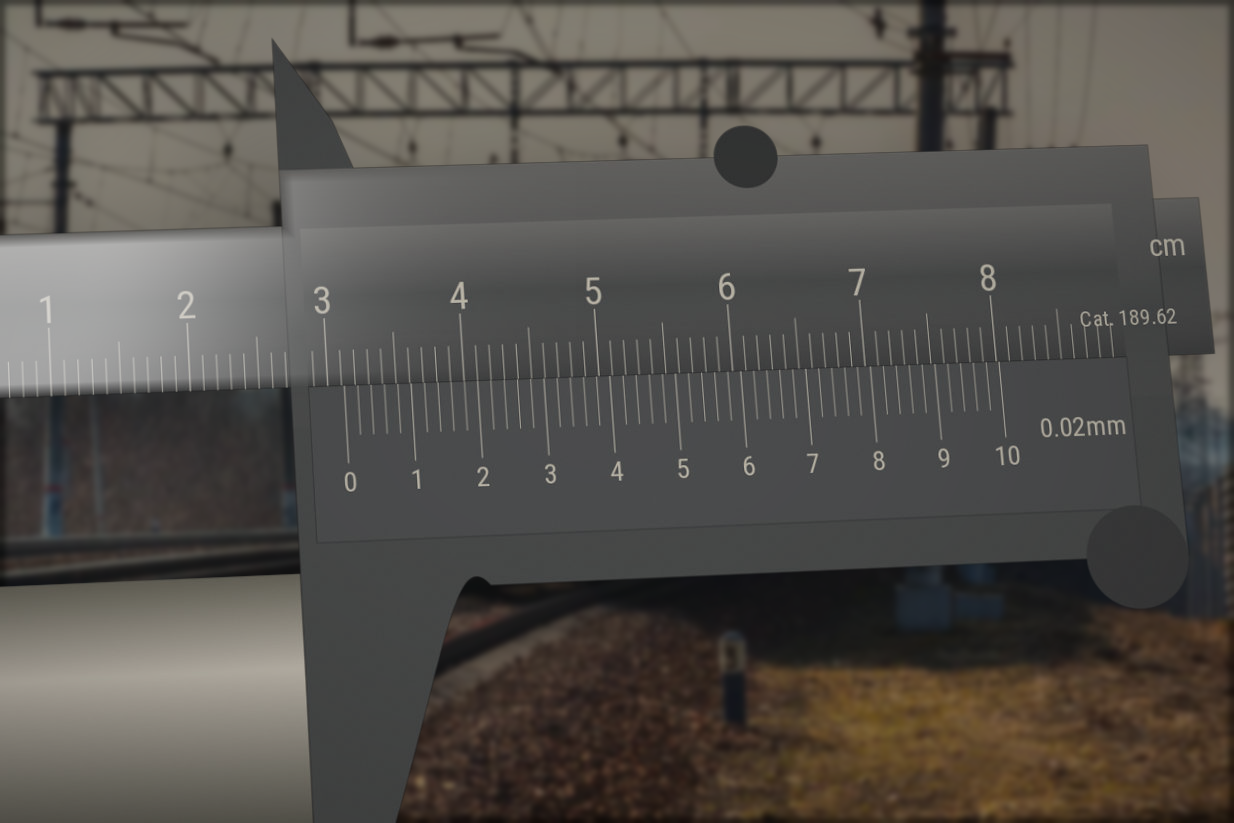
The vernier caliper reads 31.2 mm
